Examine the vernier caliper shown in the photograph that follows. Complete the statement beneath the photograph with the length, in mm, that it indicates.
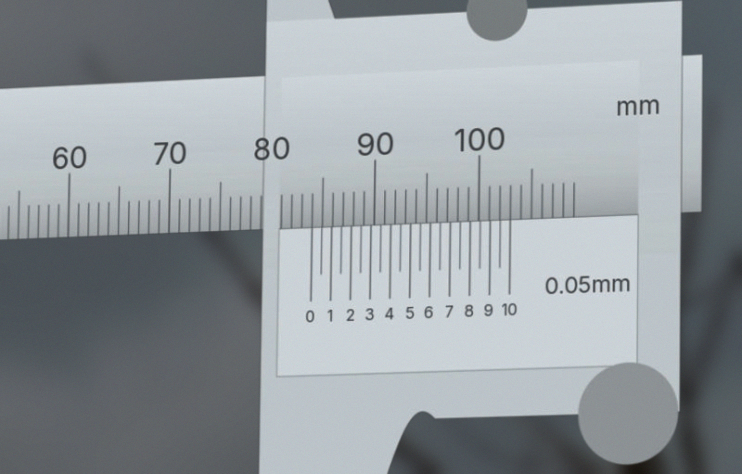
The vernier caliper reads 84.0 mm
